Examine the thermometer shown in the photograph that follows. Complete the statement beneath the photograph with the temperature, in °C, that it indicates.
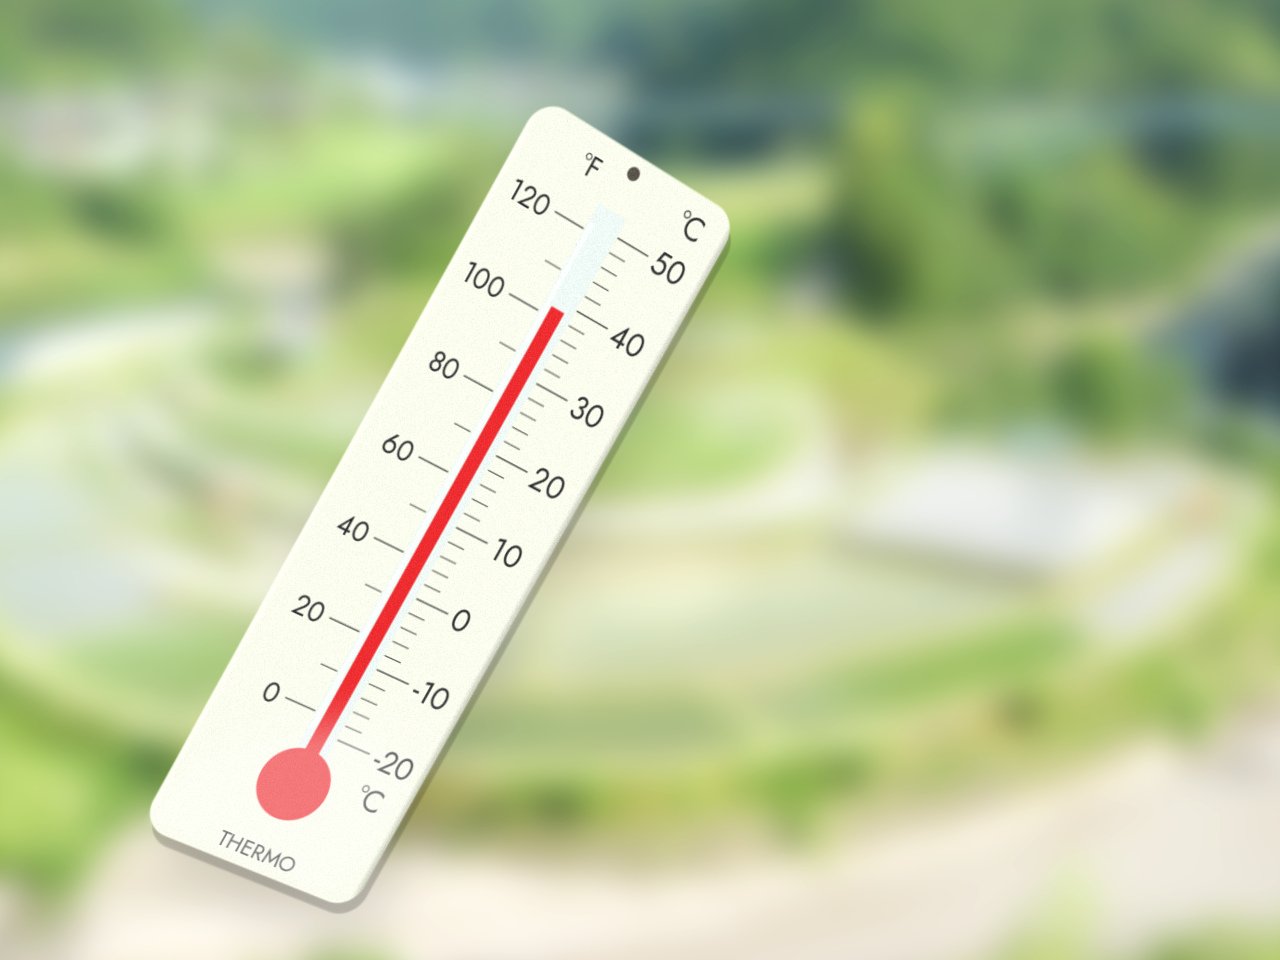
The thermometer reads 39 °C
